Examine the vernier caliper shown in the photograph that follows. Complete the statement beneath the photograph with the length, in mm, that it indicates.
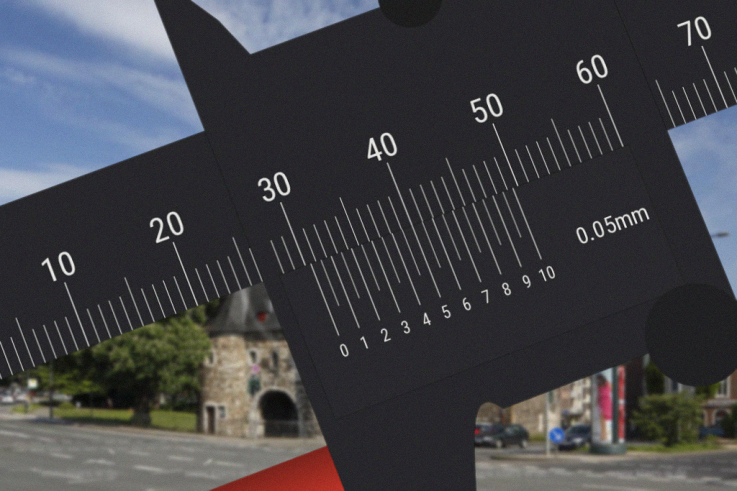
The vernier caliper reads 30.5 mm
